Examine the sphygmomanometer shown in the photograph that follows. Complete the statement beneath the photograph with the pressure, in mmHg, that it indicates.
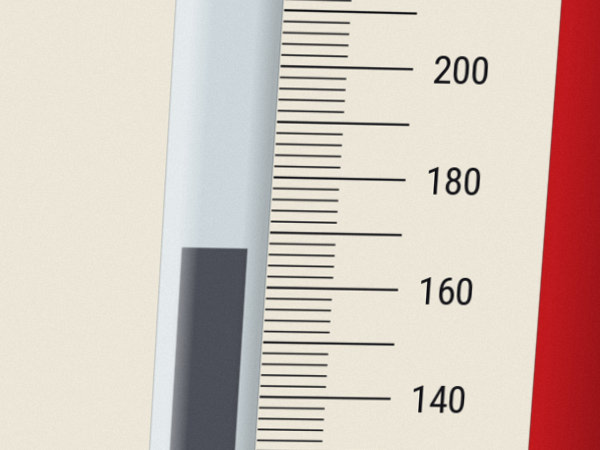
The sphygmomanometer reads 167 mmHg
